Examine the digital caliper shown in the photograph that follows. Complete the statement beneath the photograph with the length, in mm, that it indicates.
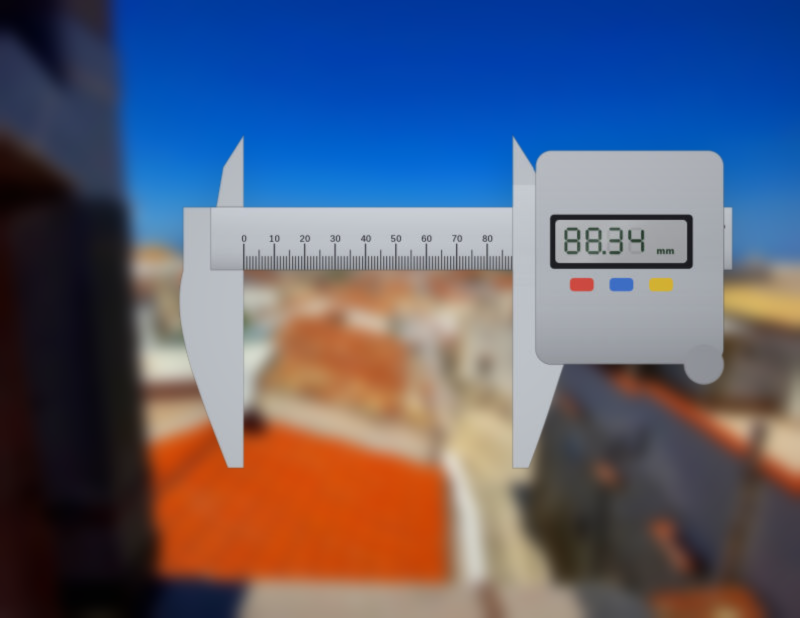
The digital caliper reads 88.34 mm
